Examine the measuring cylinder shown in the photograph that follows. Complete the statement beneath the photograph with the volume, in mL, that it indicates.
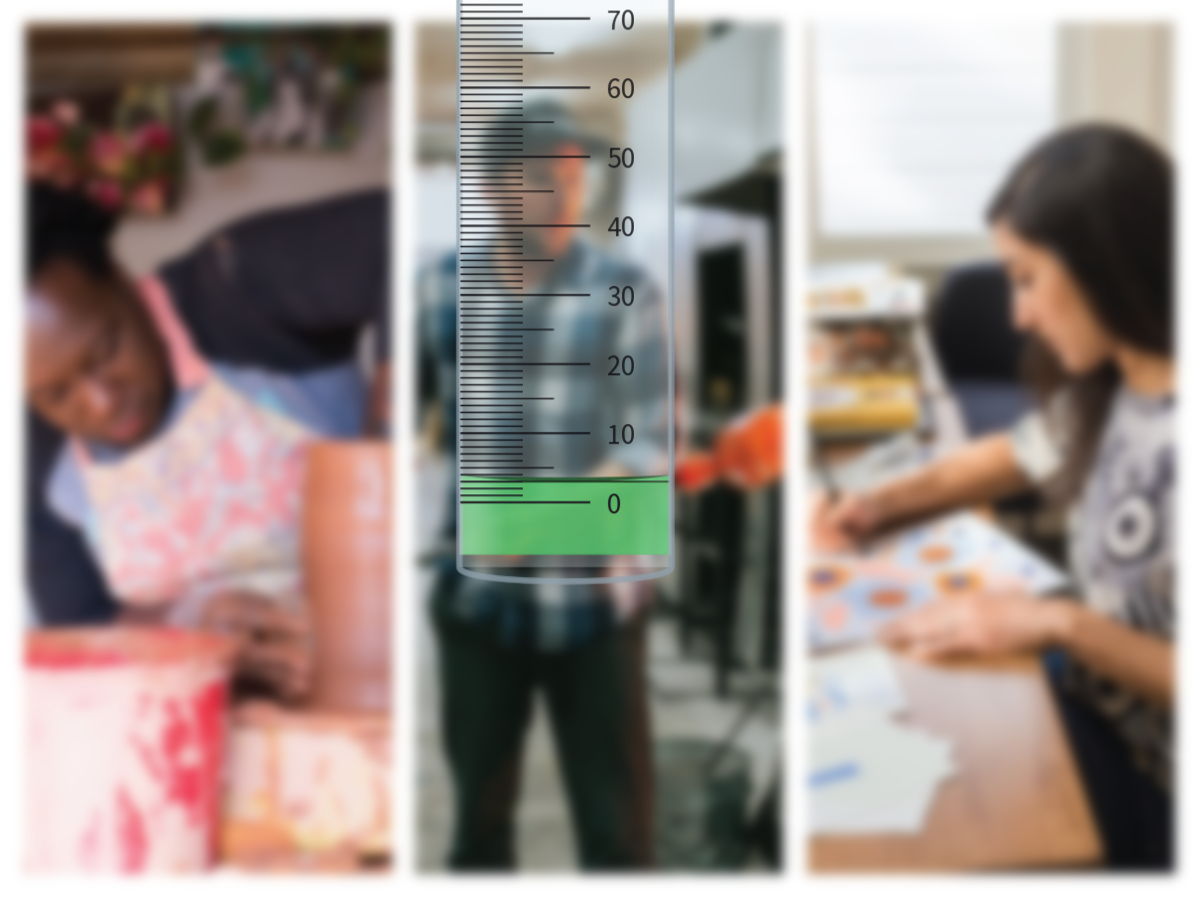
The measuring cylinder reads 3 mL
